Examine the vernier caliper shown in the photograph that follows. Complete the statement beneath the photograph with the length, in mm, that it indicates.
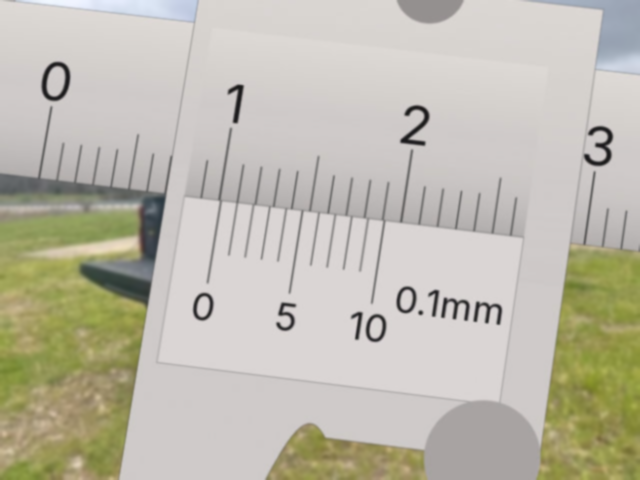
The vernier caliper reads 10.1 mm
